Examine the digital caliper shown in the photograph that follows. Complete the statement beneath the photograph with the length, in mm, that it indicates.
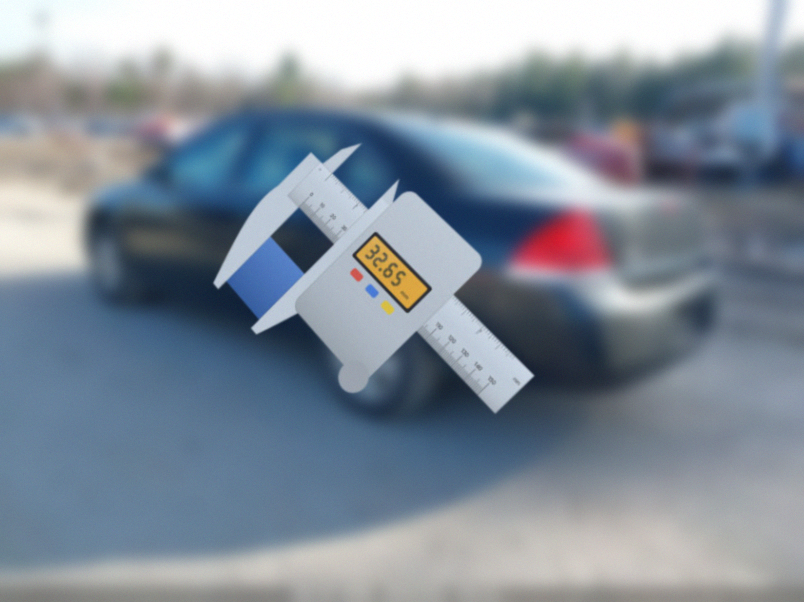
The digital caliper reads 32.65 mm
